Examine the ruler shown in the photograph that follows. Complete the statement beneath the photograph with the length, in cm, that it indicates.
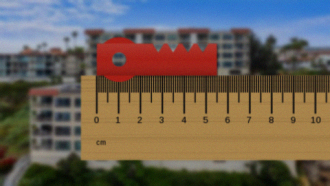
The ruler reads 5.5 cm
